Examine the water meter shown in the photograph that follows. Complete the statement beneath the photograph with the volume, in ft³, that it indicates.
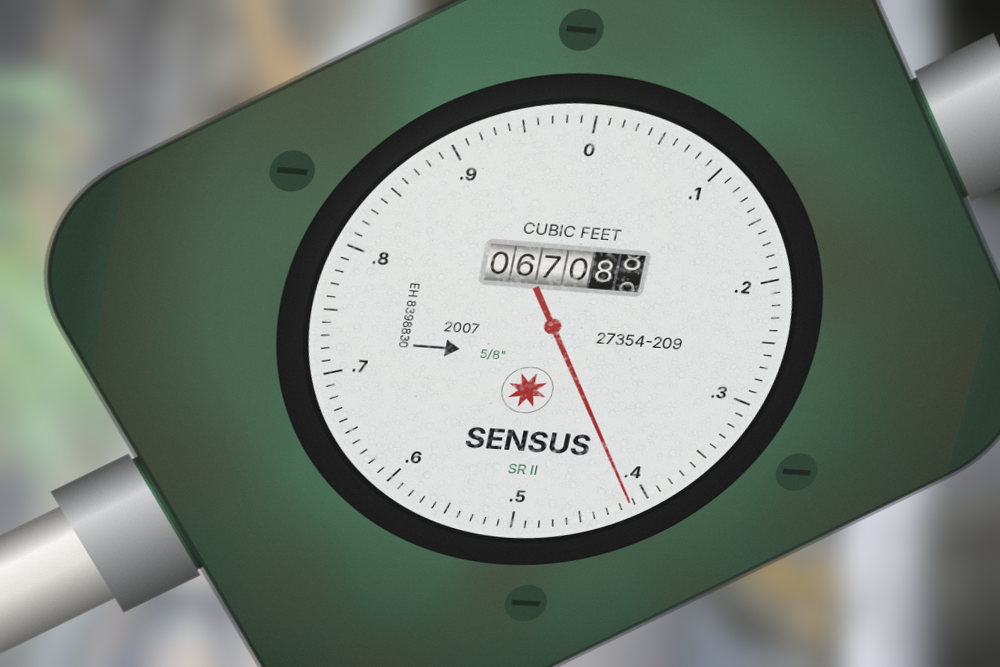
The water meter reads 67088.41 ft³
